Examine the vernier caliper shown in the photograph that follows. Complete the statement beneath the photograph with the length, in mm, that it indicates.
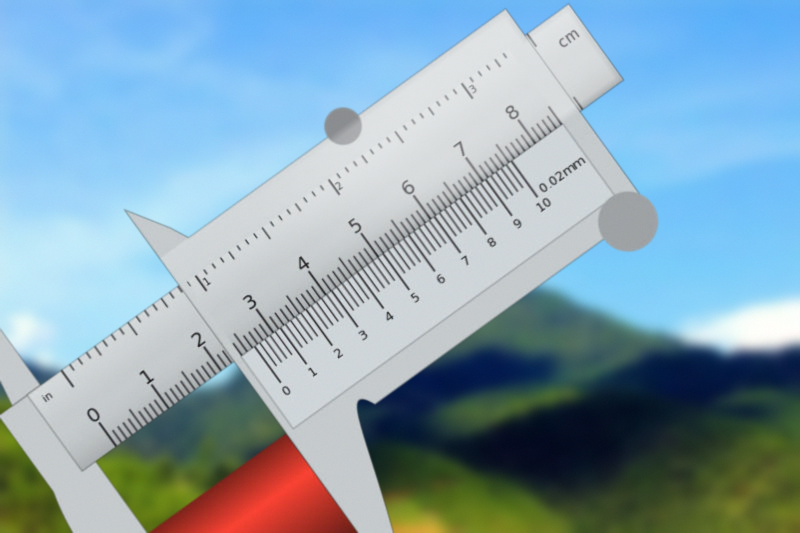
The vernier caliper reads 26.4 mm
